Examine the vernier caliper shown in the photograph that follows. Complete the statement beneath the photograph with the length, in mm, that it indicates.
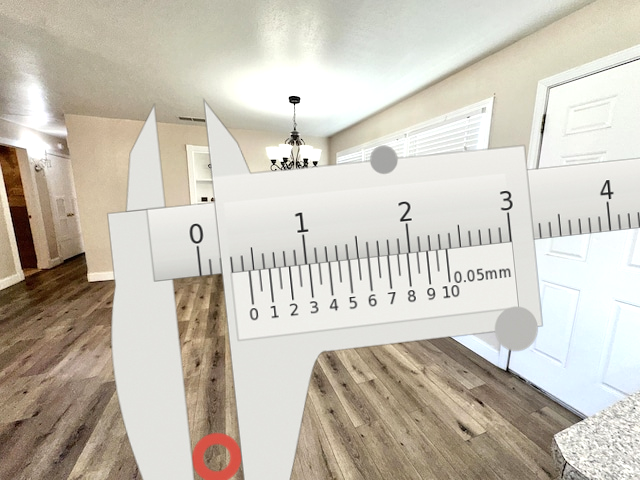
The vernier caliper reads 4.6 mm
